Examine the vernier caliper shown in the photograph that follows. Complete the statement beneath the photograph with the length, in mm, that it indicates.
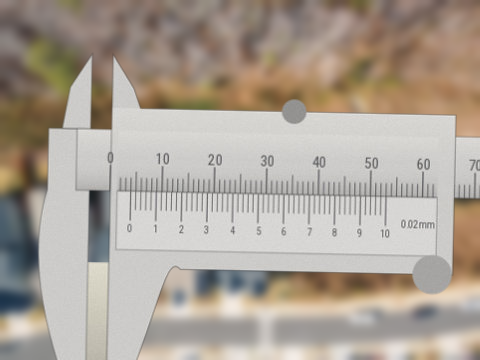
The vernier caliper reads 4.0 mm
